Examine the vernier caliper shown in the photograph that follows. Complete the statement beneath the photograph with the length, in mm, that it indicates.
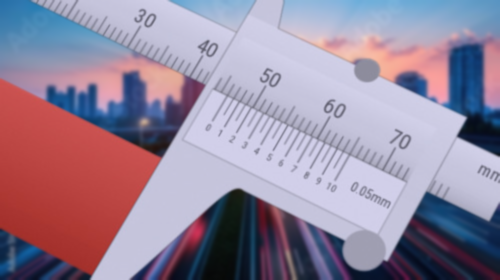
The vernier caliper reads 46.0 mm
